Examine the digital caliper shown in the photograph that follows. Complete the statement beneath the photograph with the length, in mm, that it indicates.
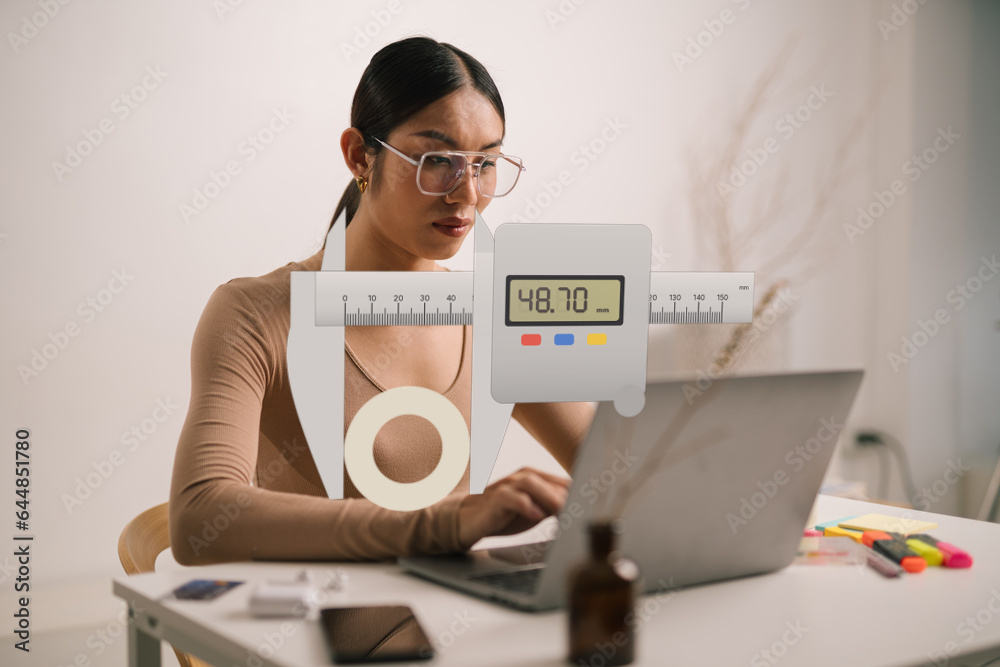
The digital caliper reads 48.70 mm
